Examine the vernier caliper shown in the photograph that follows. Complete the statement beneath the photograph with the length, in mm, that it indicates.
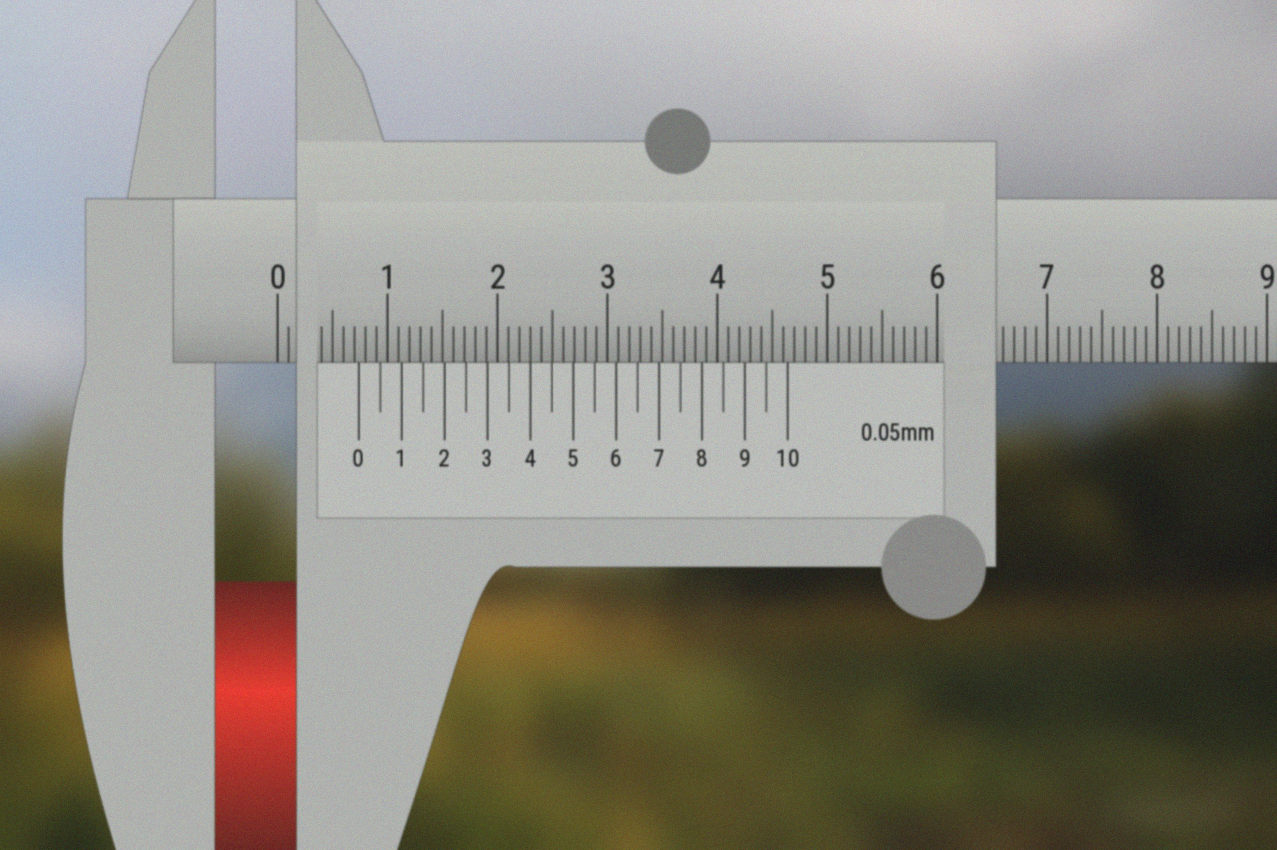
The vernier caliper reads 7.4 mm
